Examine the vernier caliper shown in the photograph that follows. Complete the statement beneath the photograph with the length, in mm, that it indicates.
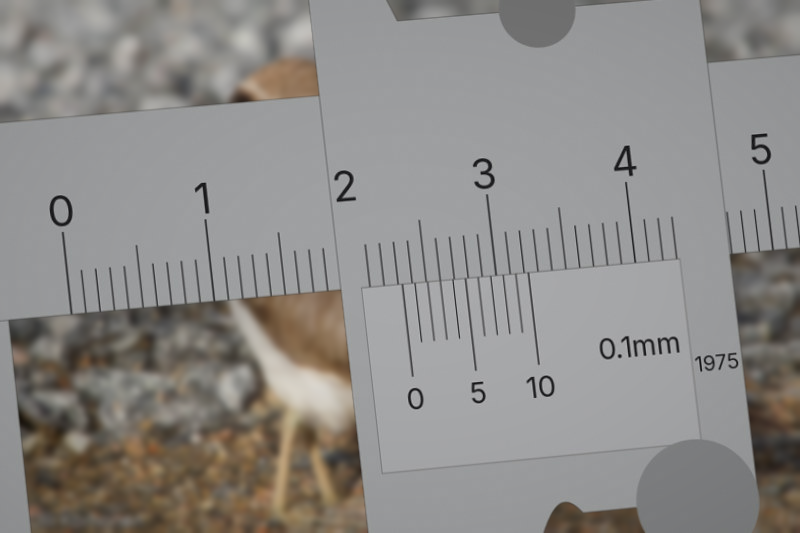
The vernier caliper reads 23.3 mm
